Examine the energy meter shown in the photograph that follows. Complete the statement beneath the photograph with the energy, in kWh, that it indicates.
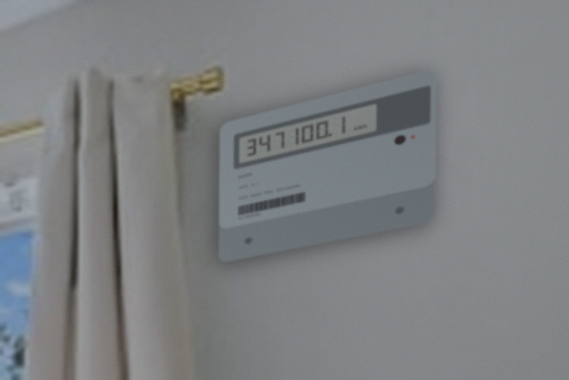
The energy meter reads 347100.1 kWh
